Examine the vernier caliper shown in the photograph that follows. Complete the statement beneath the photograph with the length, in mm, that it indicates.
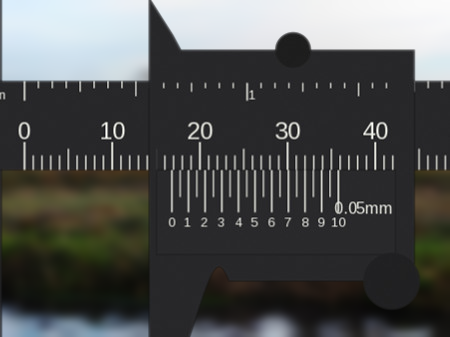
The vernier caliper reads 16.8 mm
